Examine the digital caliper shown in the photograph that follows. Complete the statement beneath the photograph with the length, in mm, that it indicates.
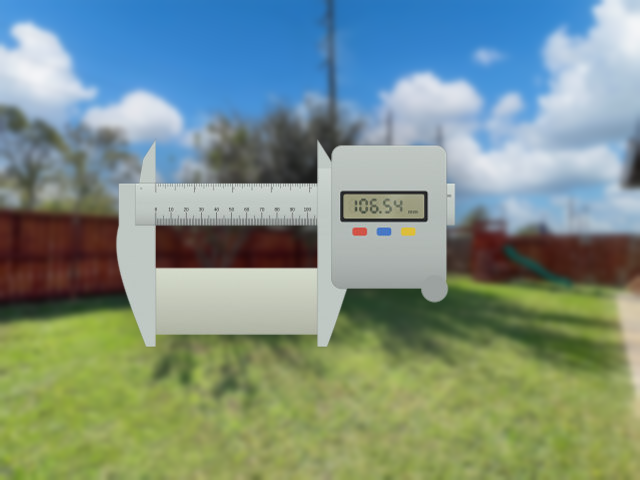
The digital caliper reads 106.54 mm
